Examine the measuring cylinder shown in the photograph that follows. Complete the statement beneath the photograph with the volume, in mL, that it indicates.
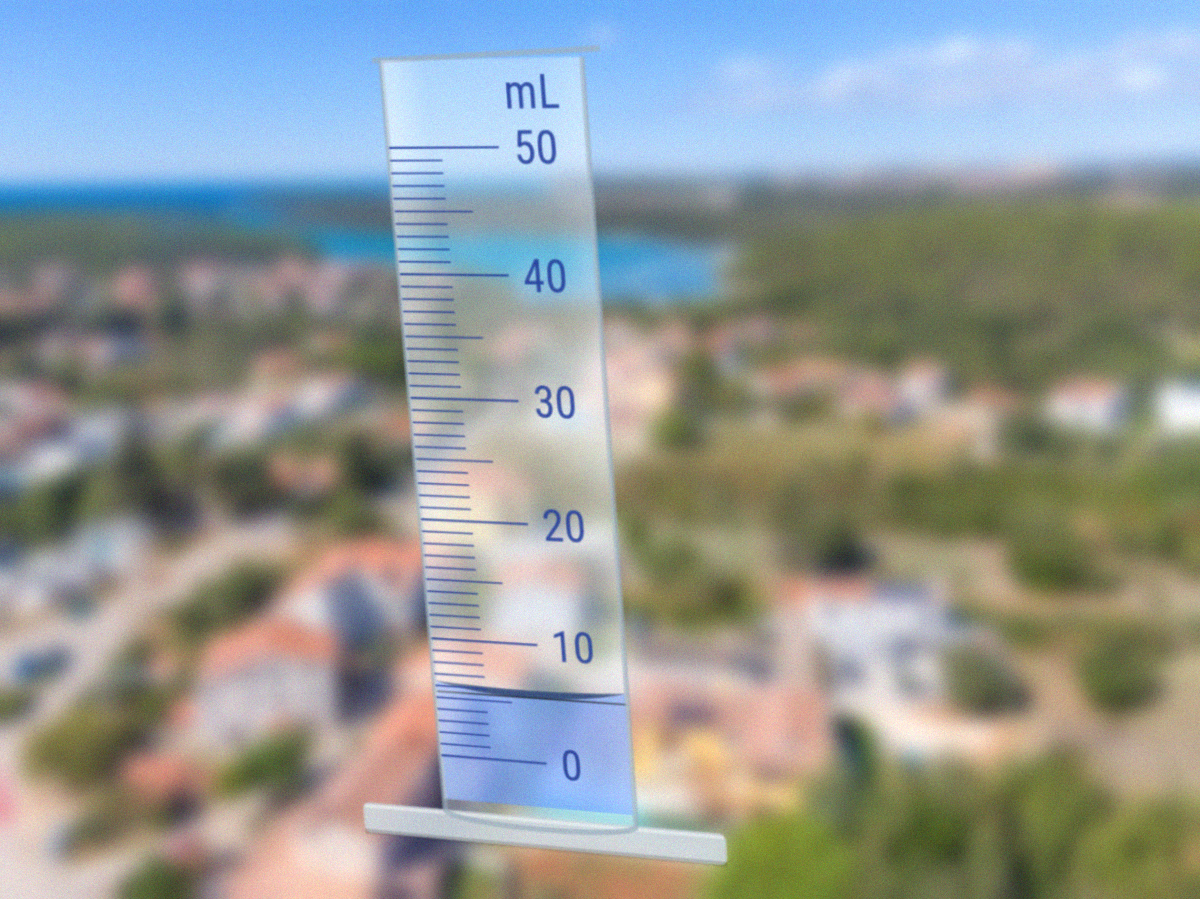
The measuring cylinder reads 5.5 mL
